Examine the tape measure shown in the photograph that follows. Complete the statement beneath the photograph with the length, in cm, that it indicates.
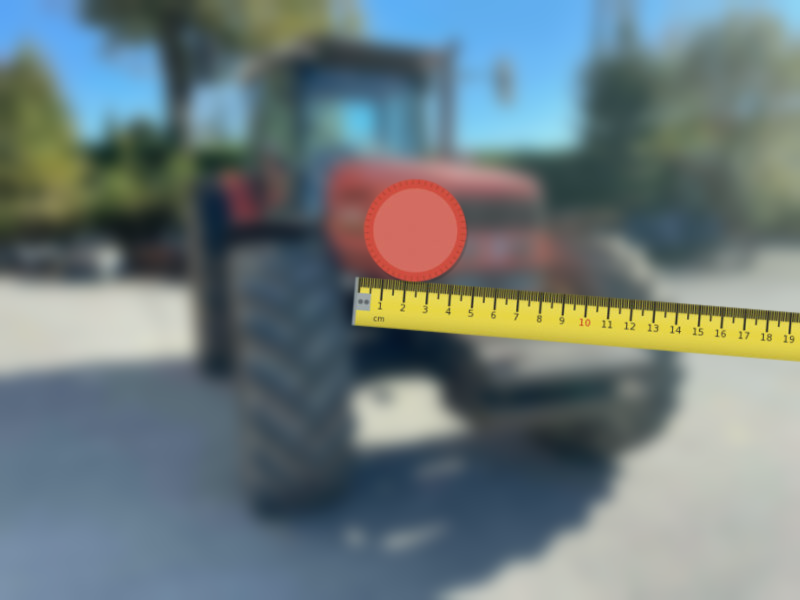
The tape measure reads 4.5 cm
